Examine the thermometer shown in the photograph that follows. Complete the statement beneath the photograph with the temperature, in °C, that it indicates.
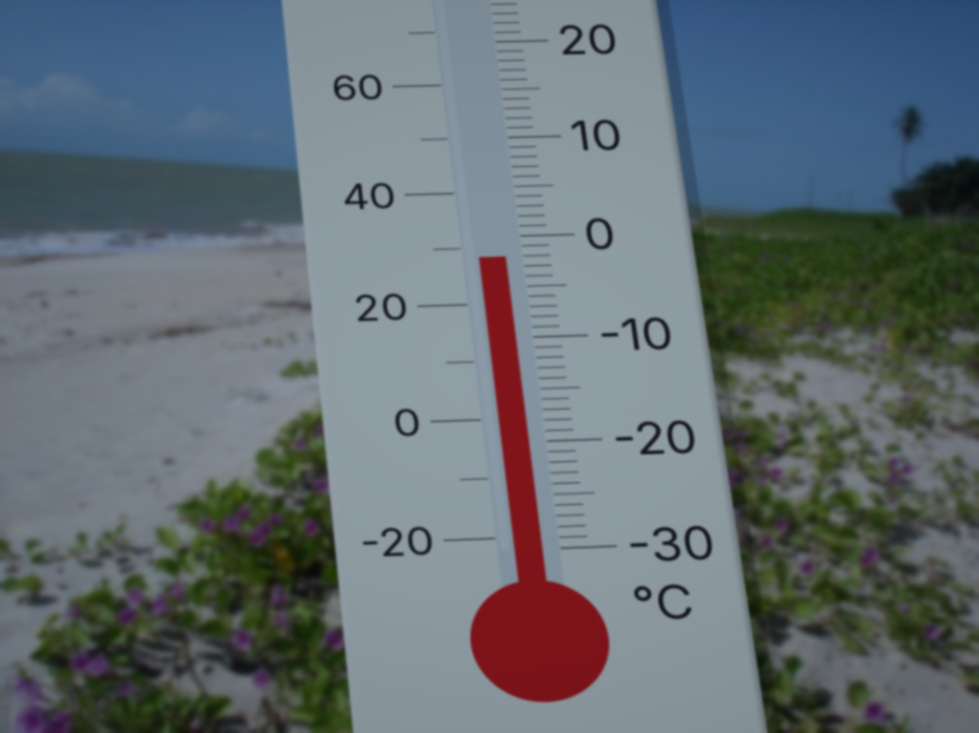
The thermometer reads -2 °C
